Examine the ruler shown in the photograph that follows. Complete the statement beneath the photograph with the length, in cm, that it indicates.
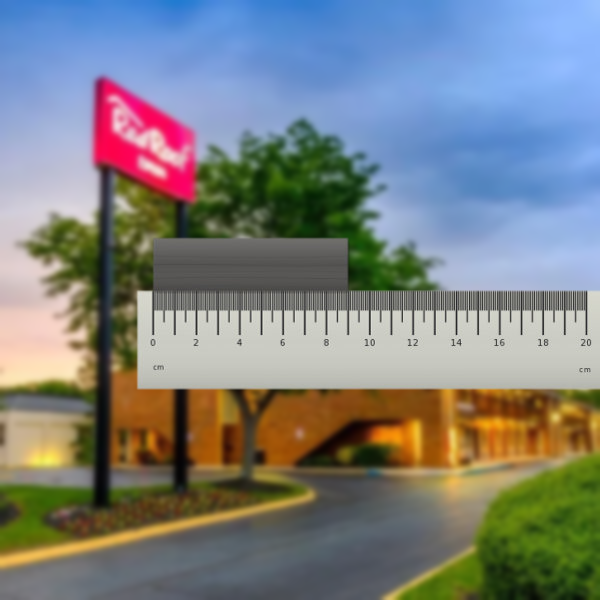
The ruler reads 9 cm
